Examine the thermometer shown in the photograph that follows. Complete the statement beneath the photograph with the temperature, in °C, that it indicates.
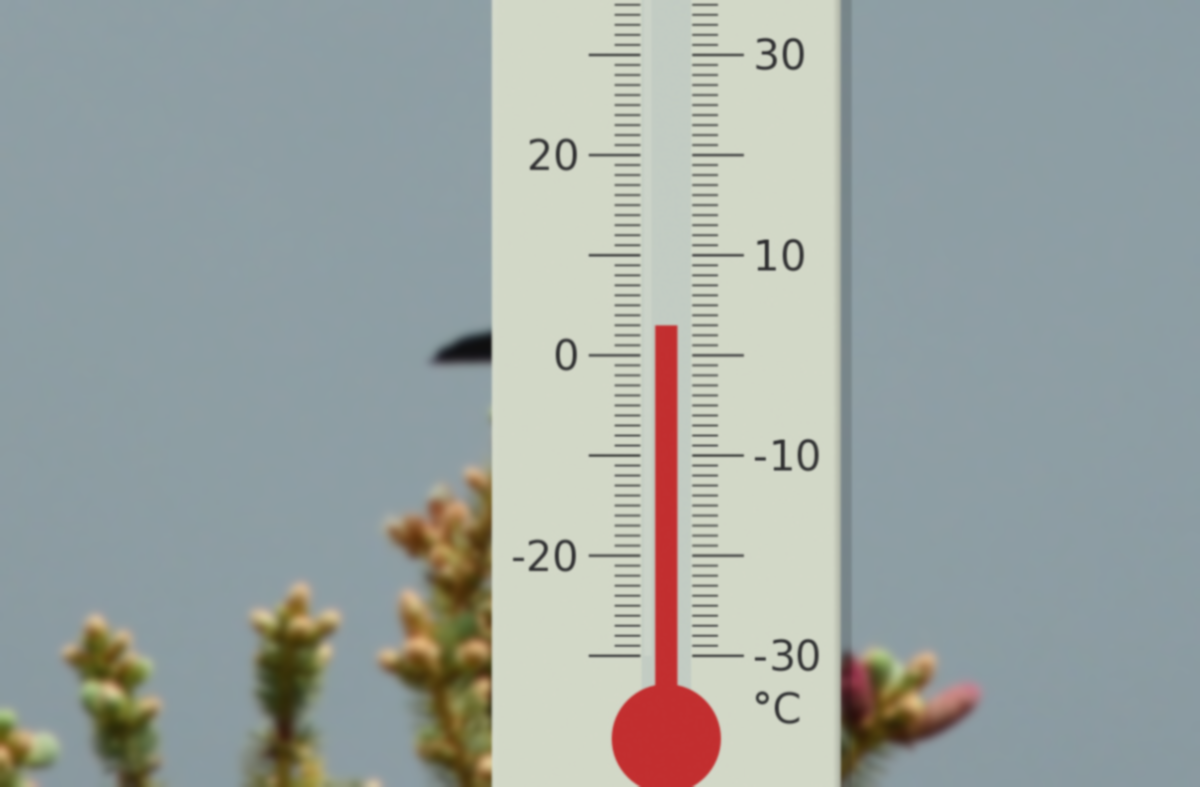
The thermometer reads 3 °C
